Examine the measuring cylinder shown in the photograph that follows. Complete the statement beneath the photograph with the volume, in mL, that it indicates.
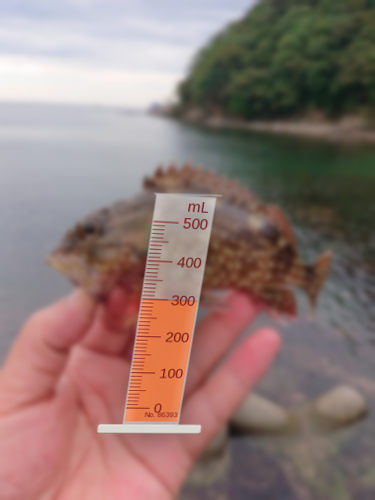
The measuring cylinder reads 300 mL
